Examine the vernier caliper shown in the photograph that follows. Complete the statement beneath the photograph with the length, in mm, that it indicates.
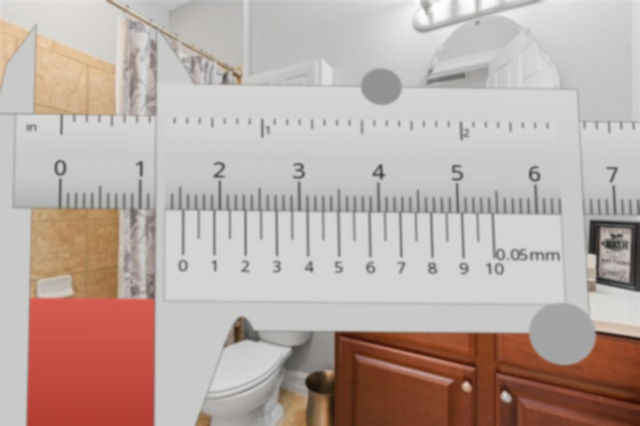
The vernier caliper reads 15.4 mm
